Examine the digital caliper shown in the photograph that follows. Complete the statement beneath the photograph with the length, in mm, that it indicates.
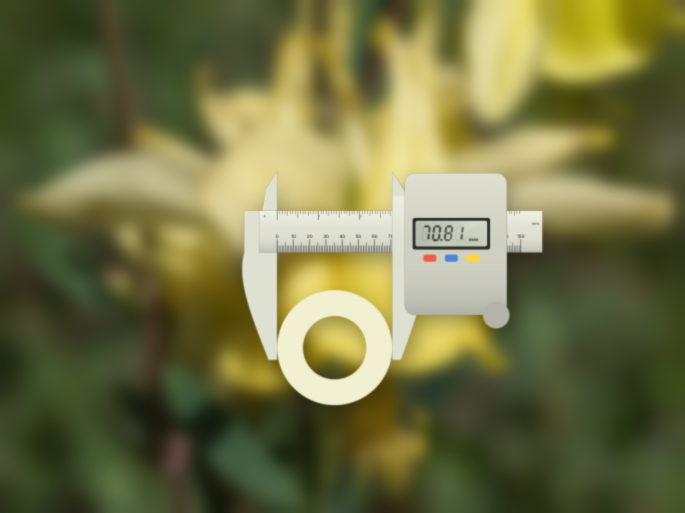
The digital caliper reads 70.81 mm
